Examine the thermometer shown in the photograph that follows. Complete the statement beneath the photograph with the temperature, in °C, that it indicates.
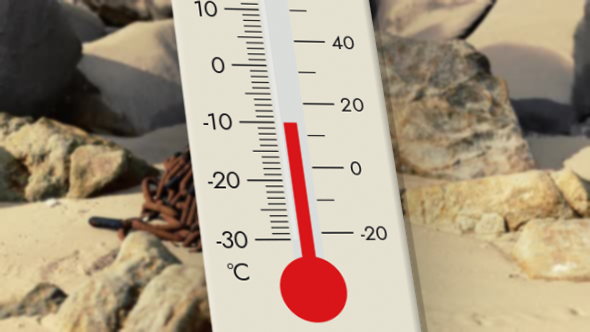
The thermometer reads -10 °C
